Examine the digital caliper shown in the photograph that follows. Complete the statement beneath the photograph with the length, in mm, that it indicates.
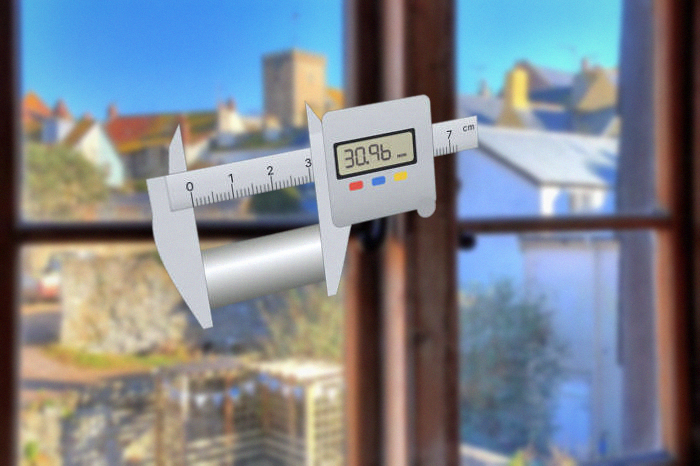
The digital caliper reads 30.96 mm
